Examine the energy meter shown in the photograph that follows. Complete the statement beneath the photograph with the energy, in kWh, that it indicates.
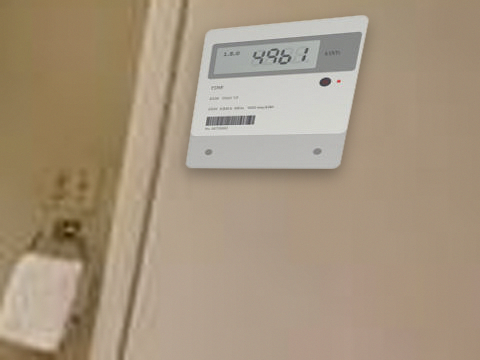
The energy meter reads 4961 kWh
